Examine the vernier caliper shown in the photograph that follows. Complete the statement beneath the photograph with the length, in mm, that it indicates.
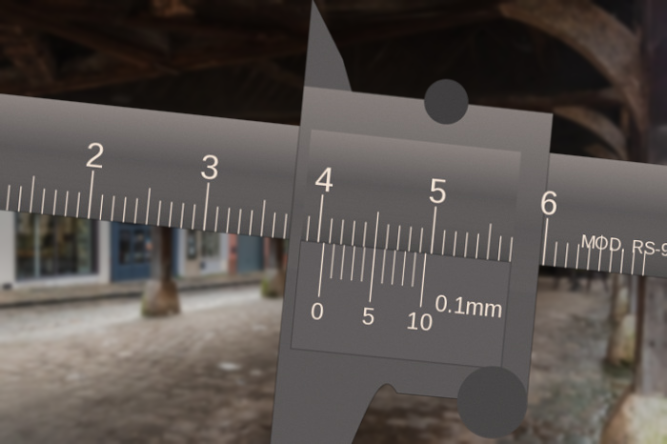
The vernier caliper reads 40.5 mm
